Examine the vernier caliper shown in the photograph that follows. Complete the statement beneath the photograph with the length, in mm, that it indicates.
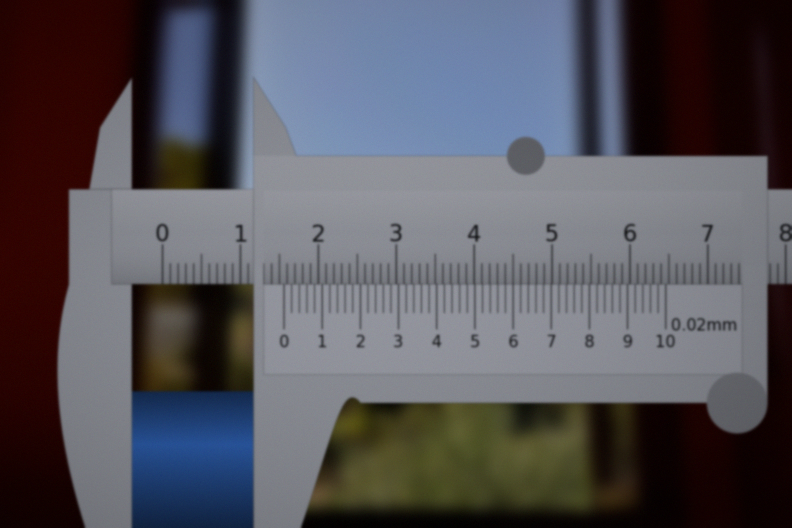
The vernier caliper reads 15.6 mm
